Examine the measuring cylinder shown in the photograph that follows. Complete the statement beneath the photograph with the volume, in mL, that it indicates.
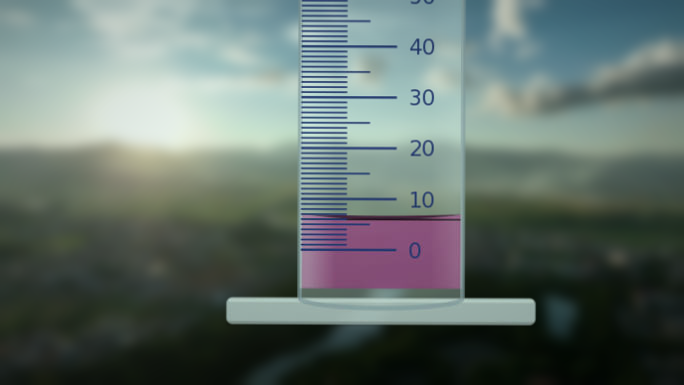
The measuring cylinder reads 6 mL
